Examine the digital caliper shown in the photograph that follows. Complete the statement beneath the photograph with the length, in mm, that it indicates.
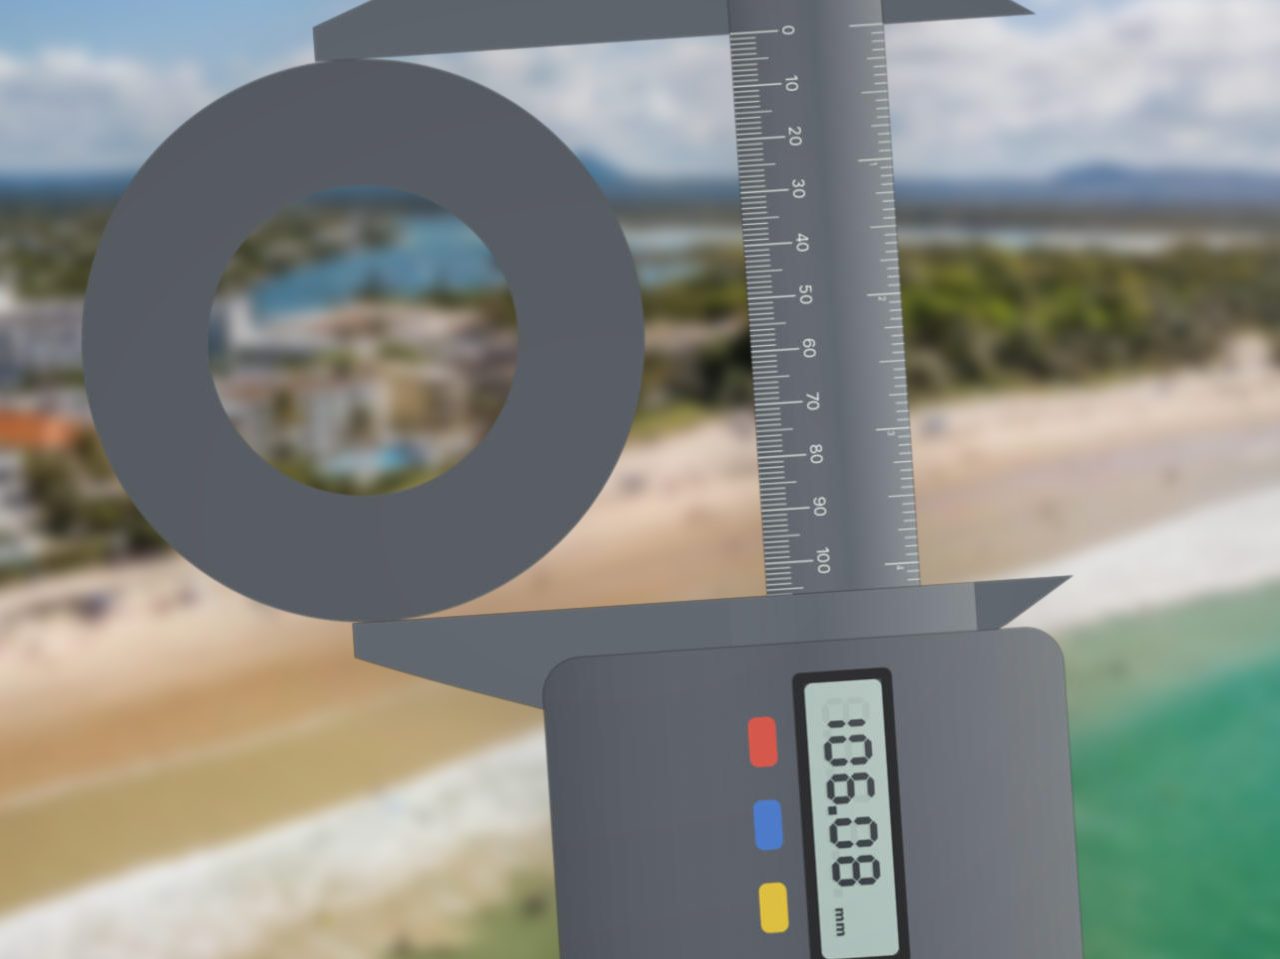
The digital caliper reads 106.08 mm
